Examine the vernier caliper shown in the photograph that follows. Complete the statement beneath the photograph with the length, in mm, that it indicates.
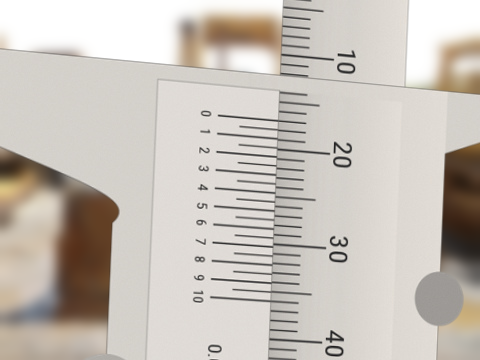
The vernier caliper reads 17.0 mm
